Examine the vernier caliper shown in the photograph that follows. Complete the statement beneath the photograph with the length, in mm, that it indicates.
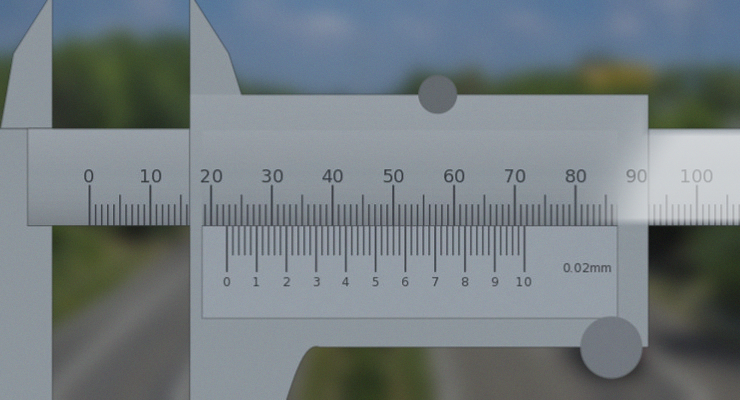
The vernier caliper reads 22.6 mm
